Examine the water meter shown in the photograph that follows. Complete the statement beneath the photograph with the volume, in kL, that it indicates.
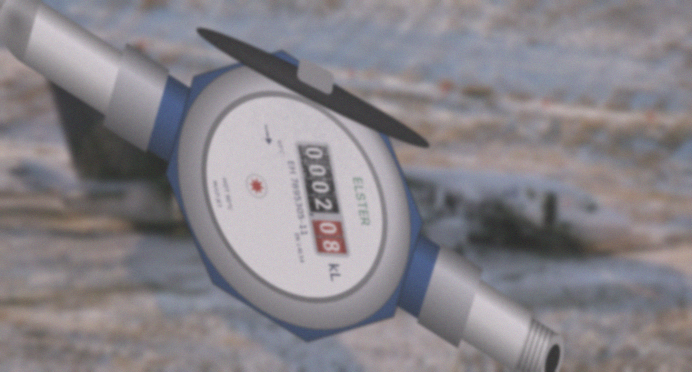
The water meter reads 2.08 kL
